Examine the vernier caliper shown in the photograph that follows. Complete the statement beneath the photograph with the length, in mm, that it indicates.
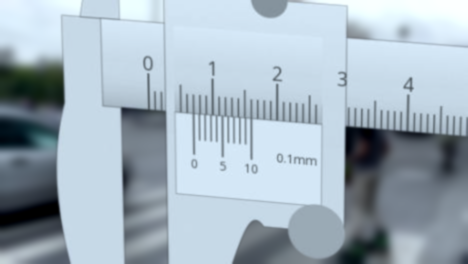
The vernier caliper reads 7.0 mm
